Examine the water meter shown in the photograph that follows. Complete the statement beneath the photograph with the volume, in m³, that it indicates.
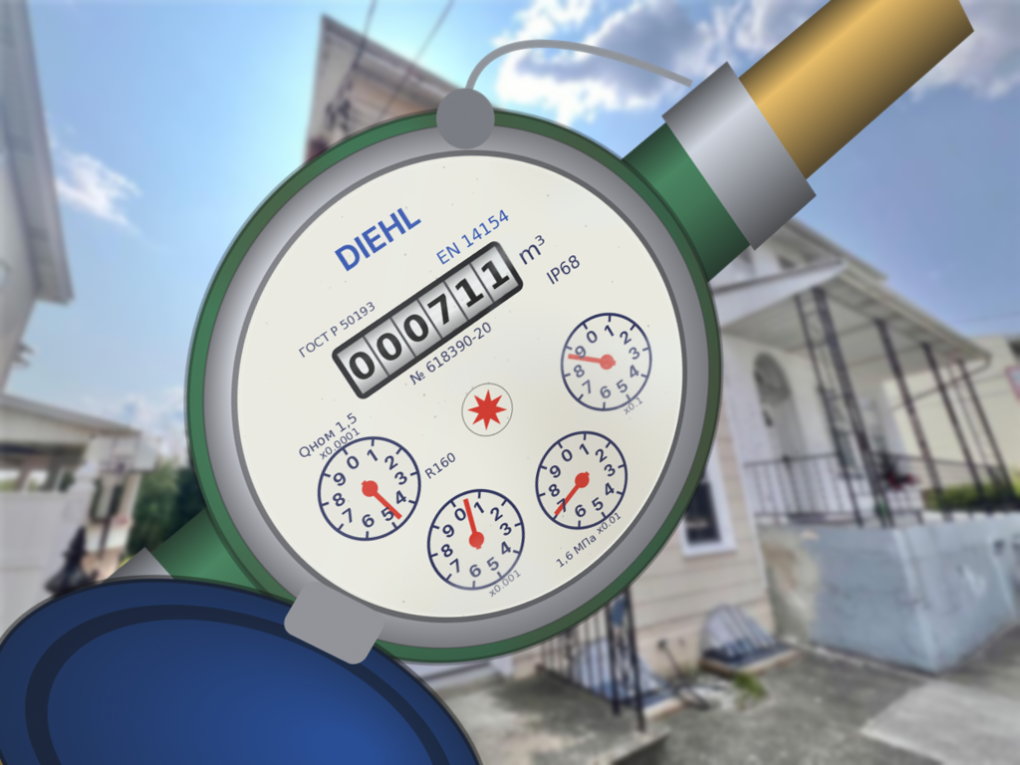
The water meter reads 711.8704 m³
